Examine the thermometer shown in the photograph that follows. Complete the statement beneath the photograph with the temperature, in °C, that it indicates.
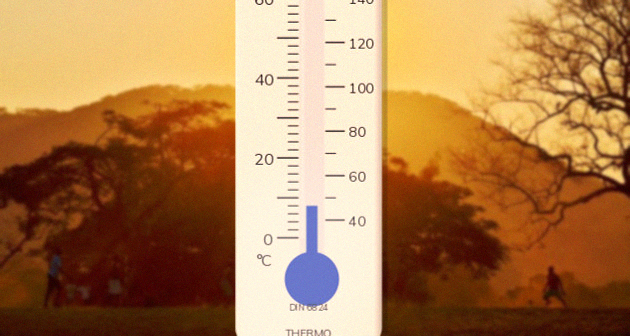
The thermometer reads 8 °C
